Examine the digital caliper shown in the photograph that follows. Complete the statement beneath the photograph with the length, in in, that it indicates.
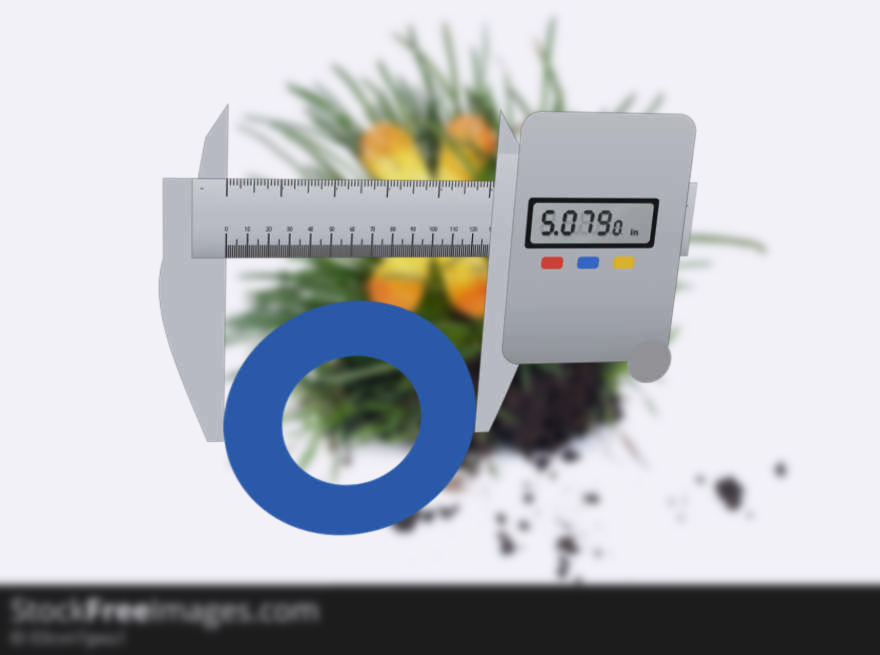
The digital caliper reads 5.0790 in
